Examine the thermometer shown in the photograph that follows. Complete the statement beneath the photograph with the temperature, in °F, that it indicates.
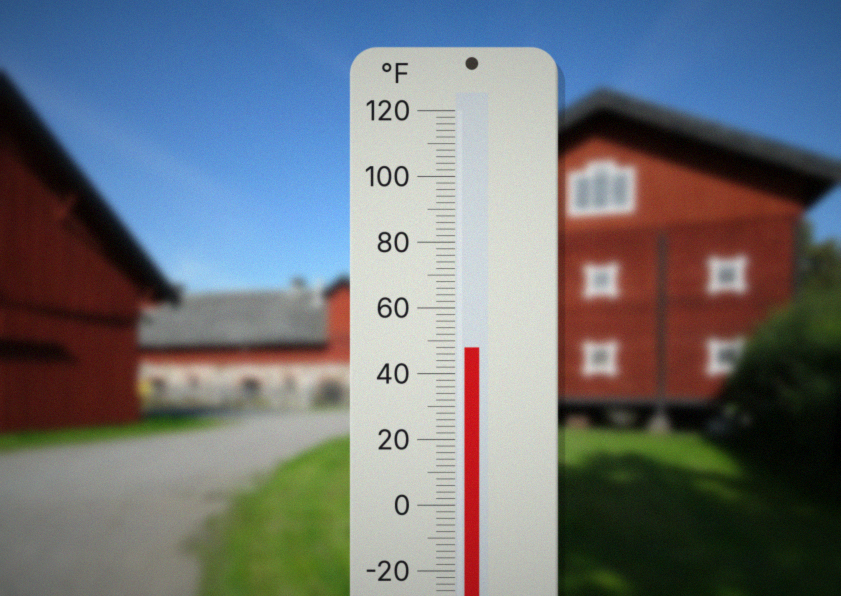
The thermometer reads 48 °F
